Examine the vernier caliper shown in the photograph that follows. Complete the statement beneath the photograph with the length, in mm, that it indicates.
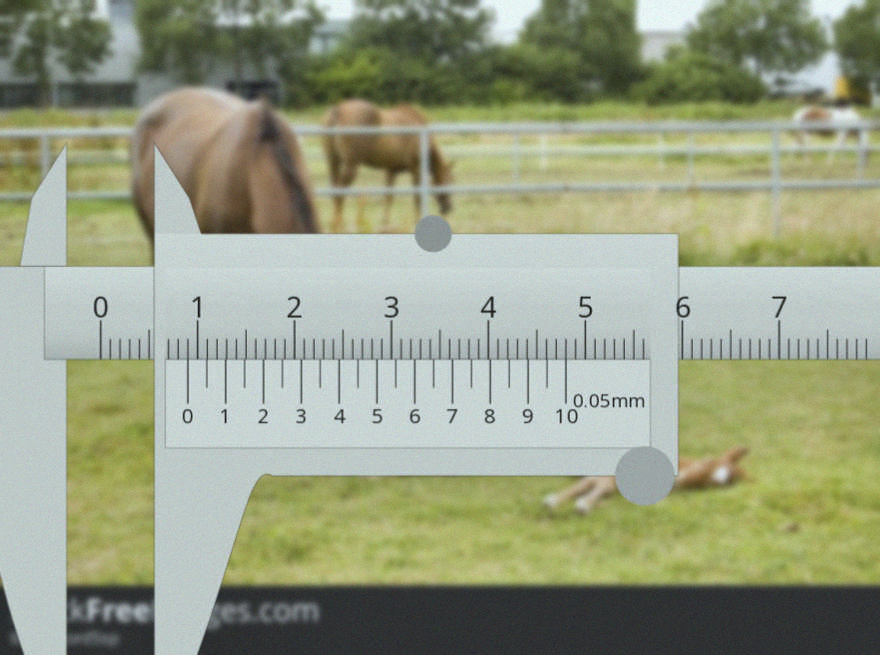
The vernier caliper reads 9.0 mm
